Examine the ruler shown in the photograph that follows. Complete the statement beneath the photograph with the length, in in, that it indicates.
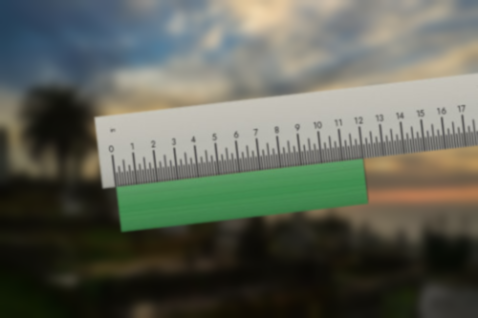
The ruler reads 12 in
